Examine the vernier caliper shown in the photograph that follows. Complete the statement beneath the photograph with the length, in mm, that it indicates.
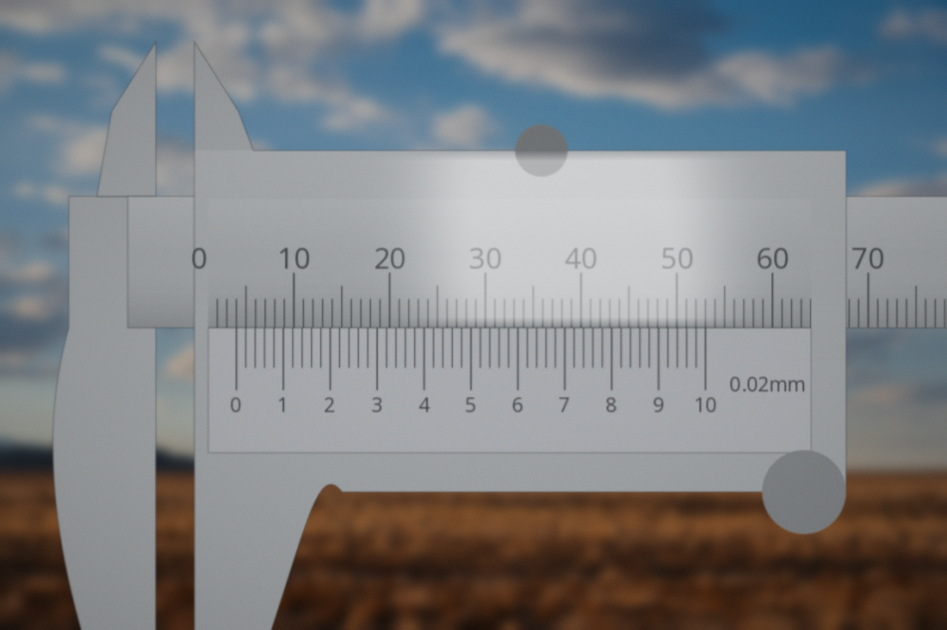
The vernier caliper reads 4.0 mm
